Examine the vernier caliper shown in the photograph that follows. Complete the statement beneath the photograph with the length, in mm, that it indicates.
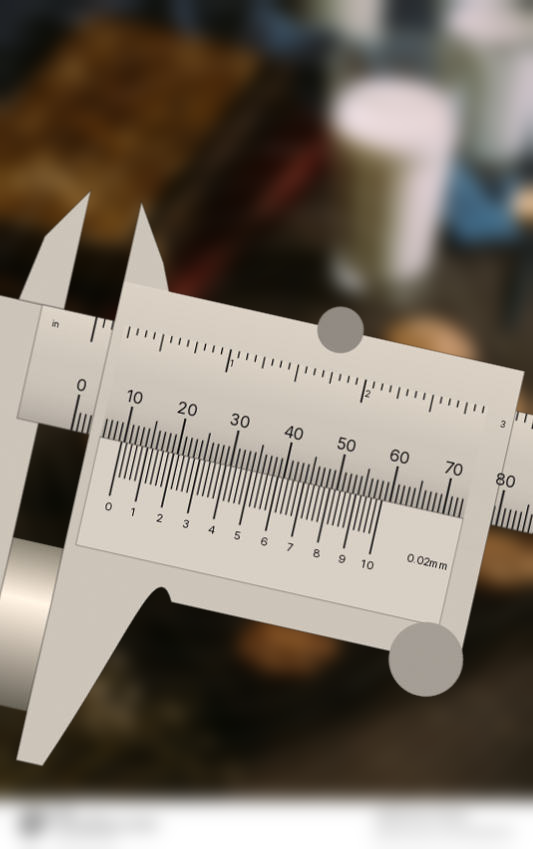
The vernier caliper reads 9.5 mm
